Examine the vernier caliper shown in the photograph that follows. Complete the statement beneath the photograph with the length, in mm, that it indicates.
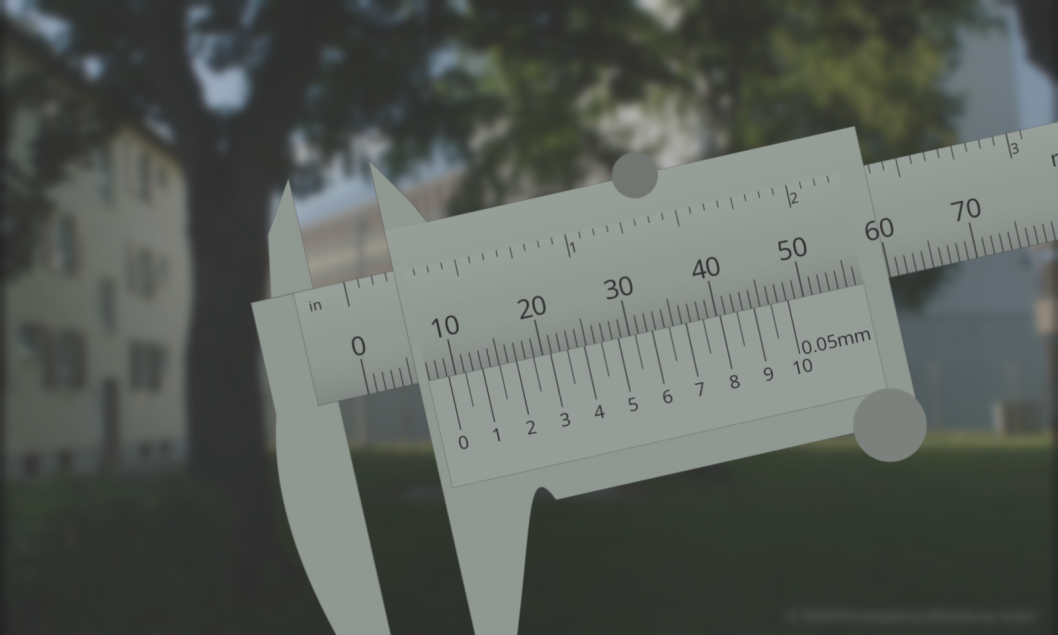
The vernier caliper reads 9.2 mm
